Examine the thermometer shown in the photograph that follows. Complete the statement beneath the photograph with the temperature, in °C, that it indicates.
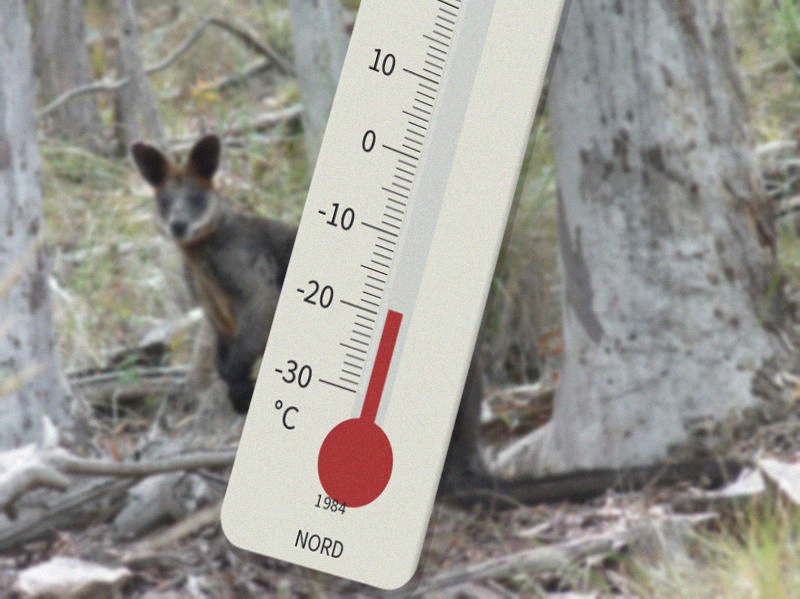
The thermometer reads -19 °C
